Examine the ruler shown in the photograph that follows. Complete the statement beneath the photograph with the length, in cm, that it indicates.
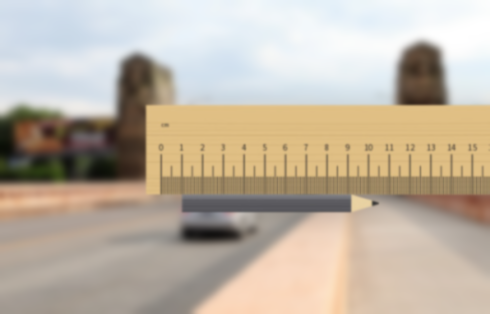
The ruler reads 9.5 cm
